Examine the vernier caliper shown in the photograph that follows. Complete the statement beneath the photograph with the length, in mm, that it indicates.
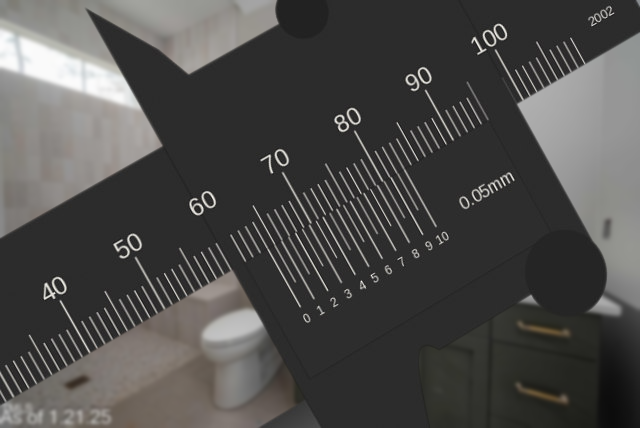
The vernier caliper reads 64.0 mm
